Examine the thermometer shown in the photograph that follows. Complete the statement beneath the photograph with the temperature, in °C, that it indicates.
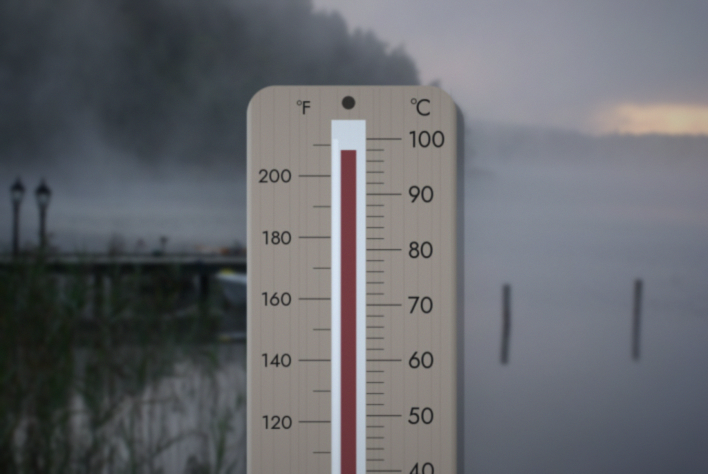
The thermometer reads 98 °C
